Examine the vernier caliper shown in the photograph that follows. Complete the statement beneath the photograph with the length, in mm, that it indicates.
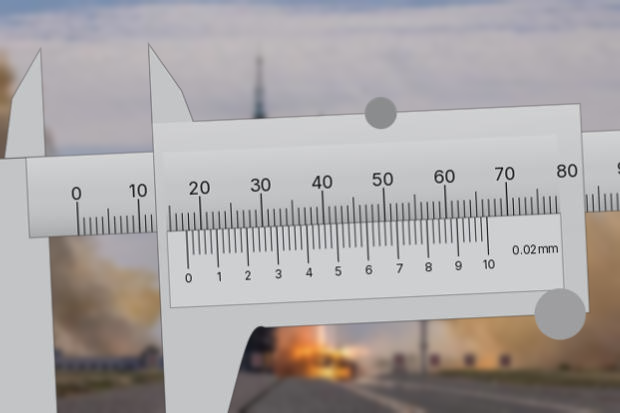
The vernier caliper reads 17.6 mm
